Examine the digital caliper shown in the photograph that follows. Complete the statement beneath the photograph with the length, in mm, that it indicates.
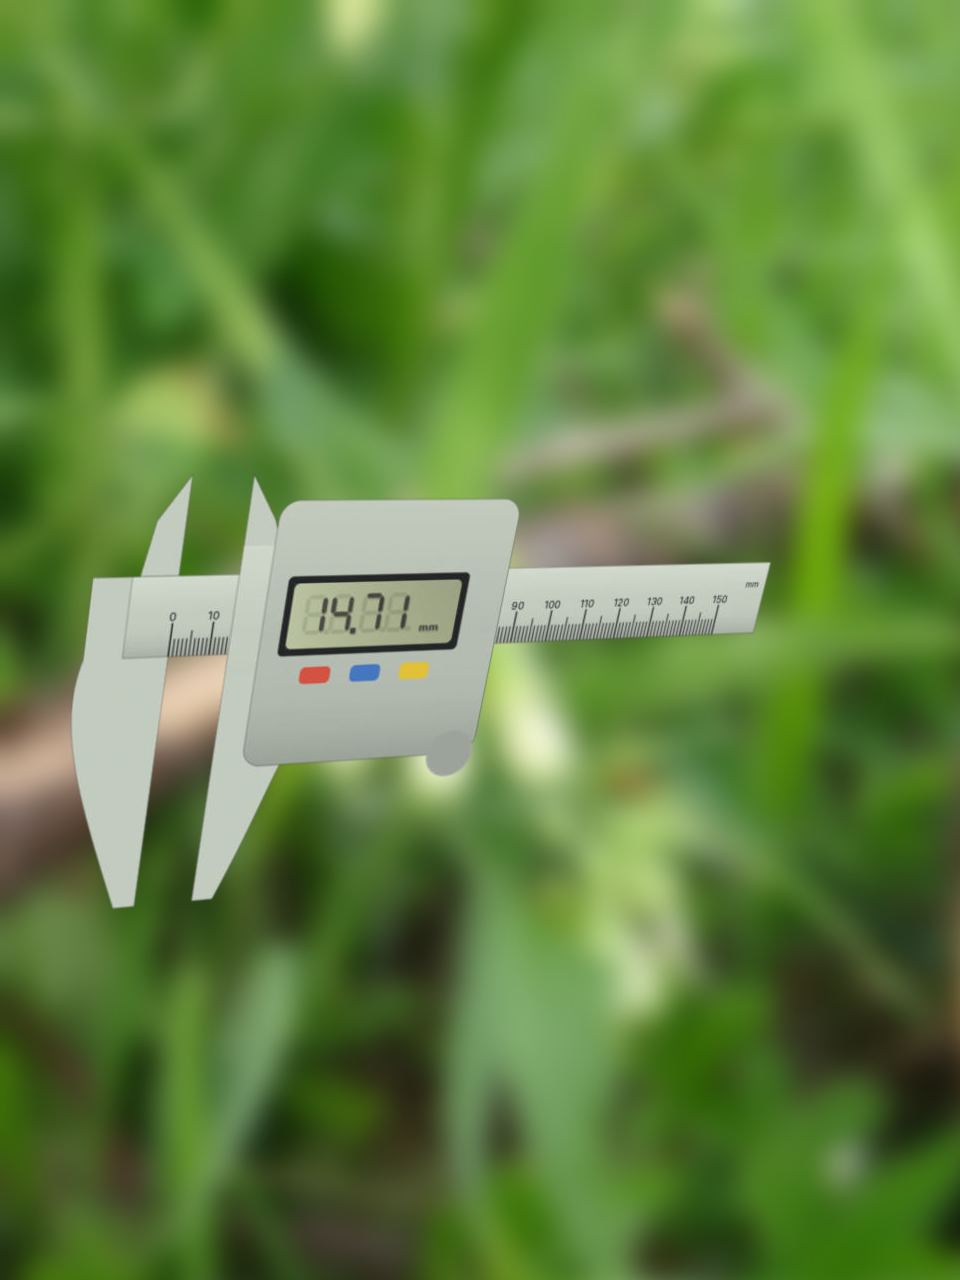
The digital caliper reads 14.71 mm
